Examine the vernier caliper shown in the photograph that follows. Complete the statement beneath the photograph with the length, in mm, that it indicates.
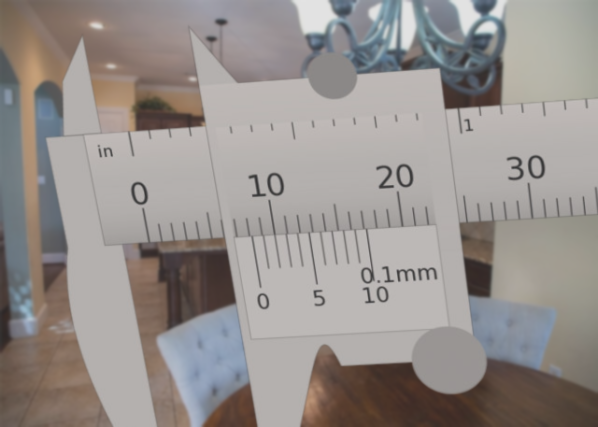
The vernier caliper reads 8.2 mm
